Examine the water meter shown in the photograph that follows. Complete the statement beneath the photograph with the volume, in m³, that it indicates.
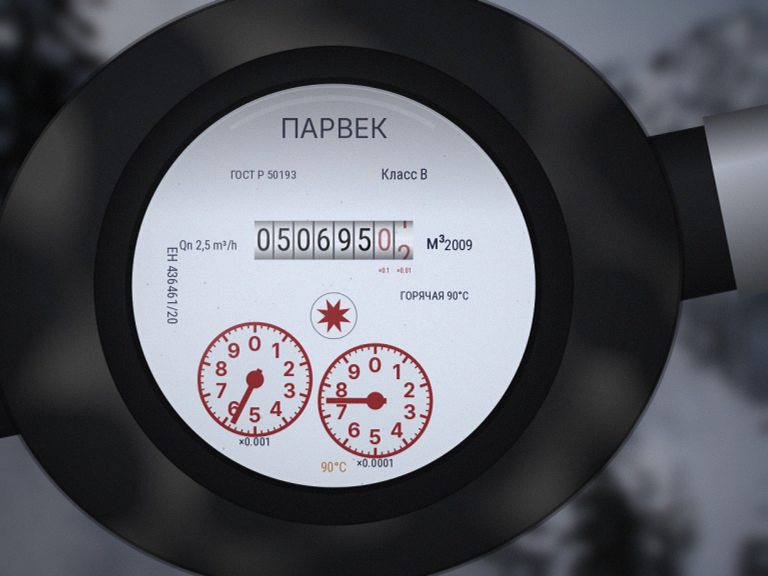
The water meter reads 50695.0157 m³
